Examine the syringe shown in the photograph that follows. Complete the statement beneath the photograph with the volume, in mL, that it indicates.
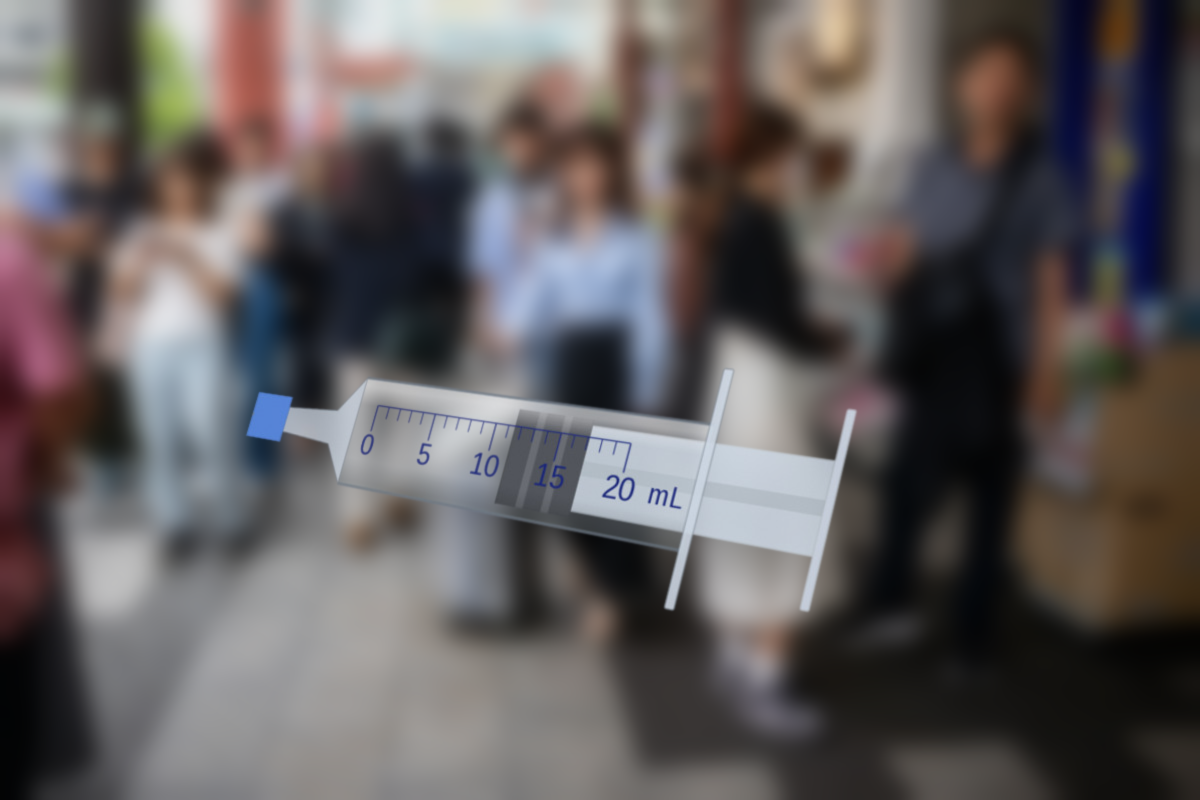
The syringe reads 11.5 mL
